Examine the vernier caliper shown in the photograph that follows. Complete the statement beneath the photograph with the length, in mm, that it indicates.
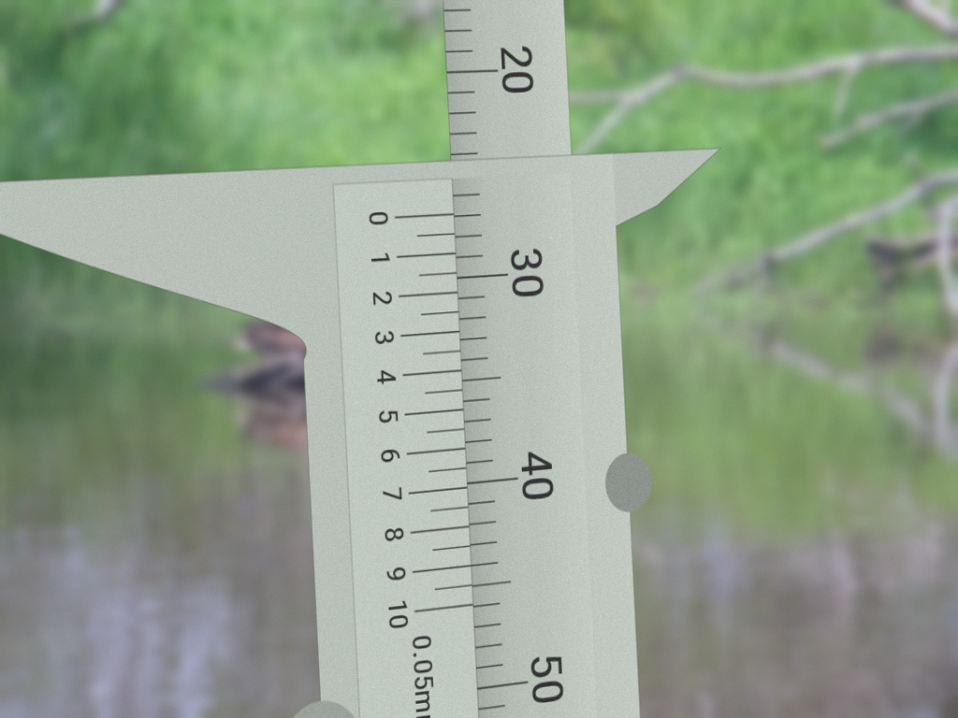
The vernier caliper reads 26.9 mm
